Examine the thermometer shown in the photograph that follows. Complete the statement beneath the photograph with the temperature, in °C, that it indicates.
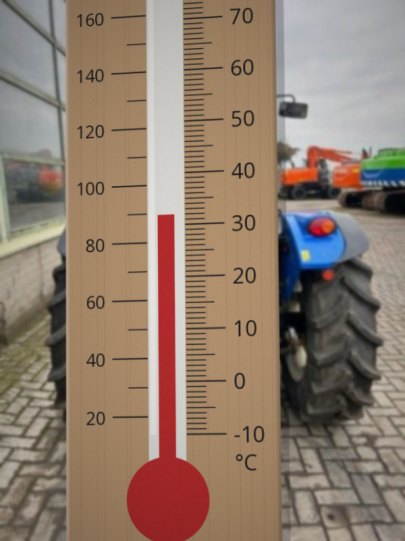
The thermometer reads 32 °C
